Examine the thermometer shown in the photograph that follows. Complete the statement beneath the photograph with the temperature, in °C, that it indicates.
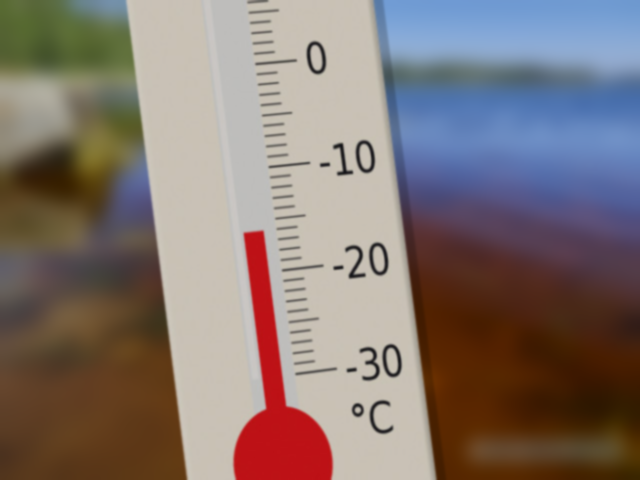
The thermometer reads -16 °C
